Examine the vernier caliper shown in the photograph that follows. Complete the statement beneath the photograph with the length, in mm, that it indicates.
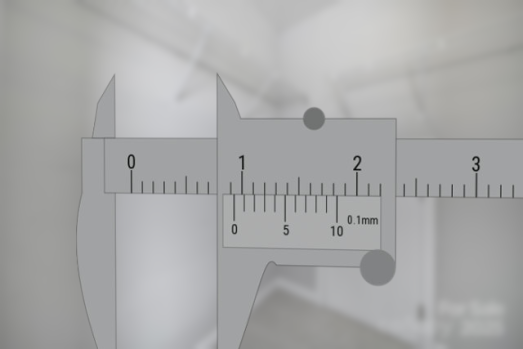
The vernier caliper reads 9.3 mm
